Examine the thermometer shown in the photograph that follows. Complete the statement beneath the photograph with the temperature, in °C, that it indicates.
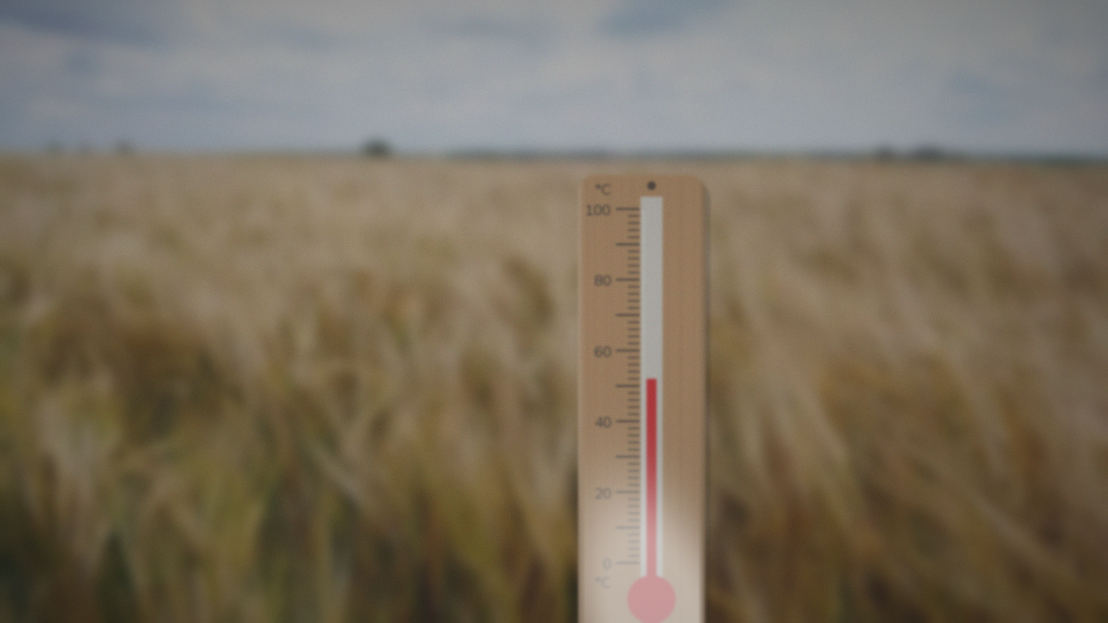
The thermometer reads 52 °C
